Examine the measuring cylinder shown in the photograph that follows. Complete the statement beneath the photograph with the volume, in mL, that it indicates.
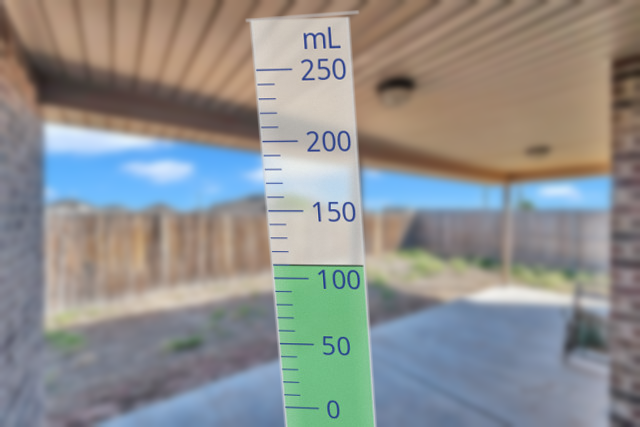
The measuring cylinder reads 110 mL
